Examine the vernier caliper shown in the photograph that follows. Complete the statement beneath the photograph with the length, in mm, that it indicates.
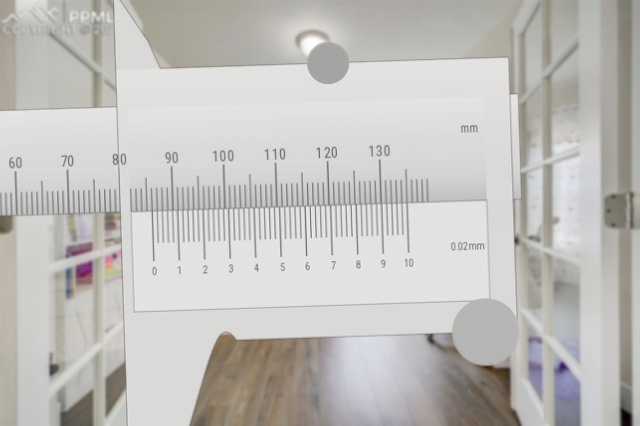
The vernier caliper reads 86.0 mm
